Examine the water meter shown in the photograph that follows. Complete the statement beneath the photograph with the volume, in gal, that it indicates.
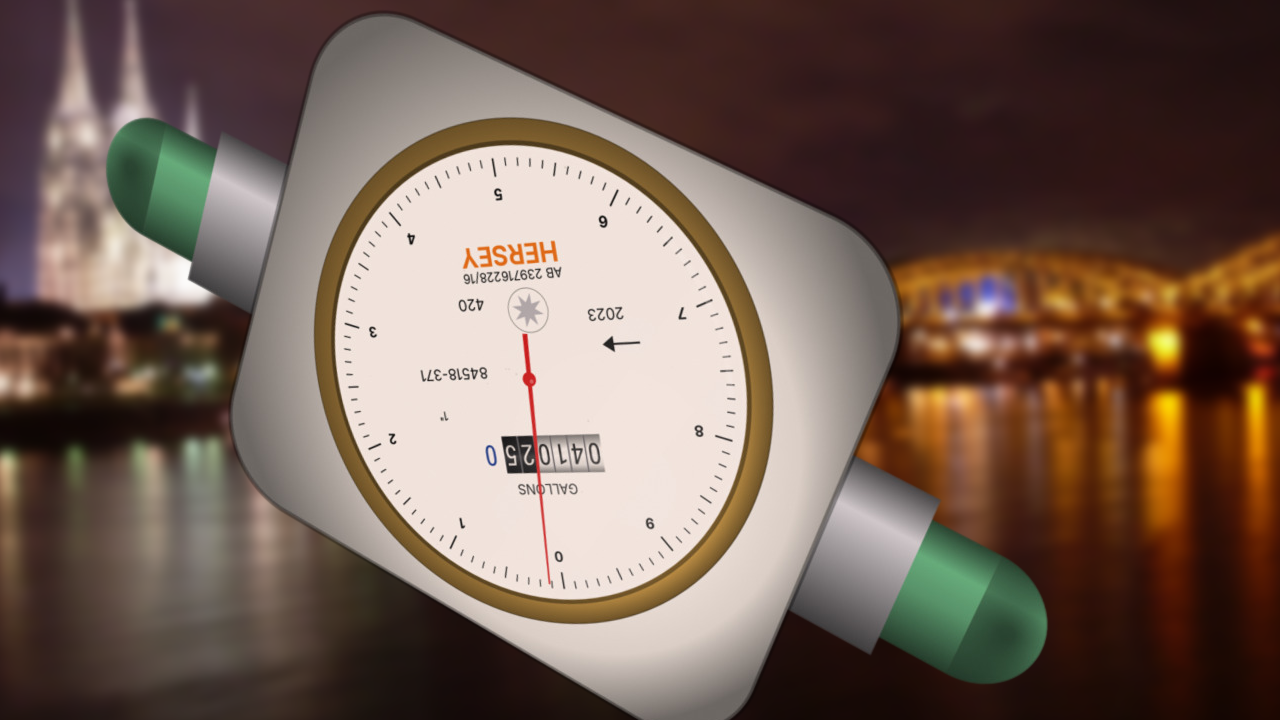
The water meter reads 410250.1 gal
